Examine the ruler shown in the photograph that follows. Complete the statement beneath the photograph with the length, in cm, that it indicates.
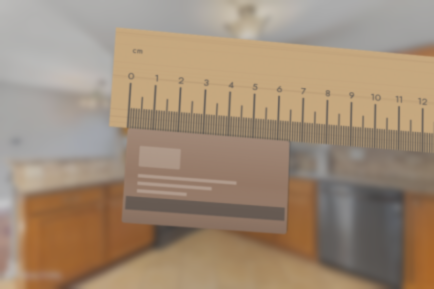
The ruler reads 6.5 cm
